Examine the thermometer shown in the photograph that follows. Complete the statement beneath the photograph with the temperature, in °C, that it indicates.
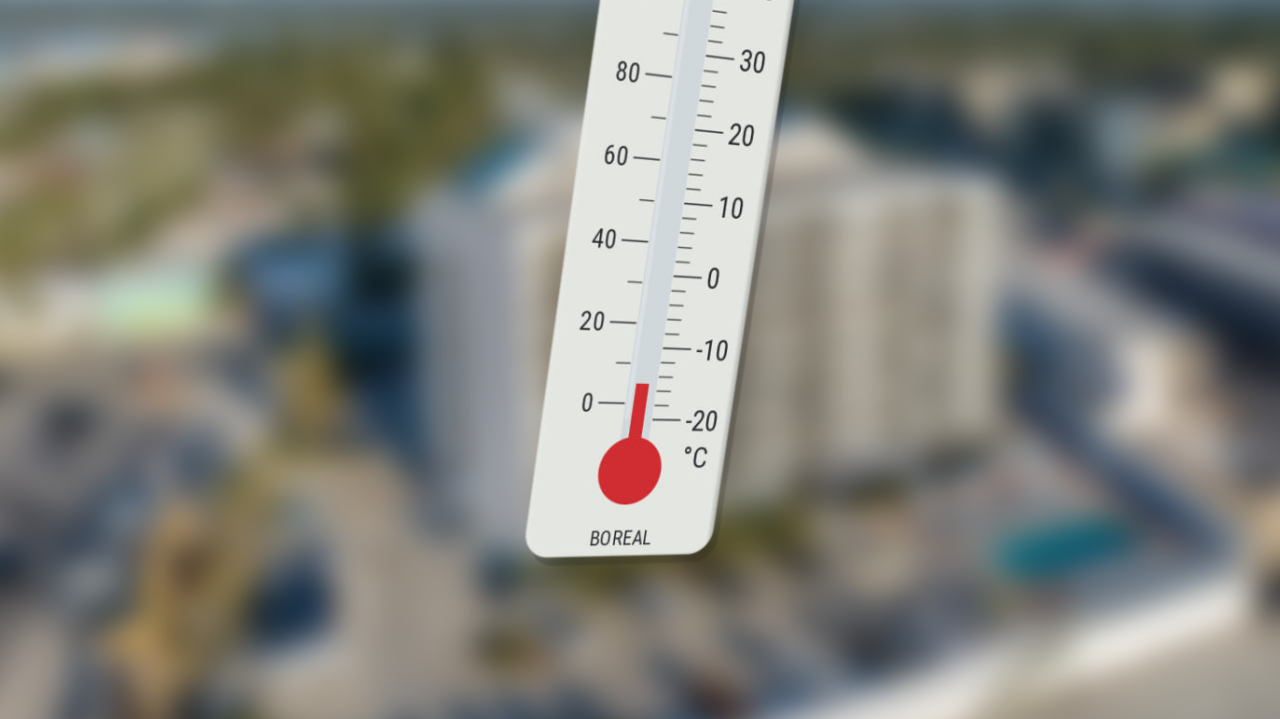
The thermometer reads -15 °C
